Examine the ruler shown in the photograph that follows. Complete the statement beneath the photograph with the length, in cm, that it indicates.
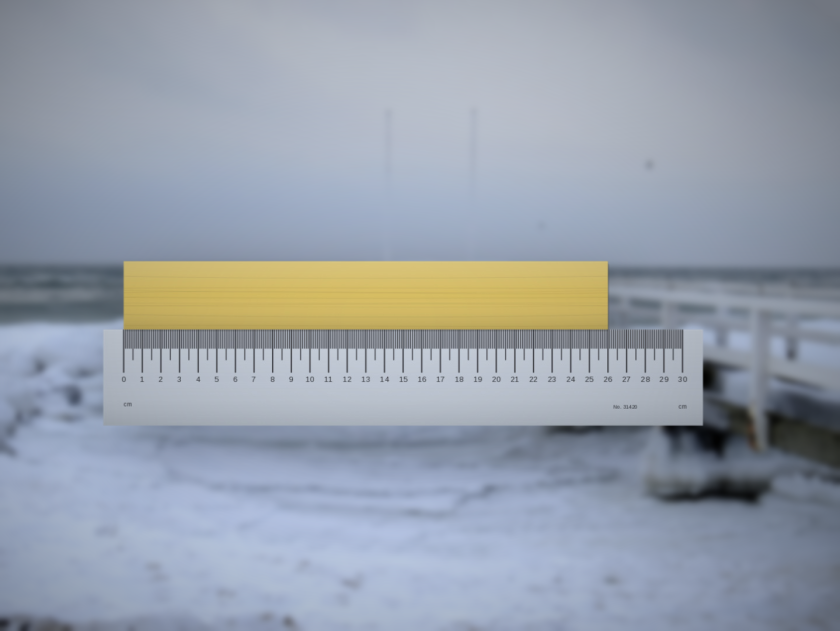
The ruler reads 26 cm
